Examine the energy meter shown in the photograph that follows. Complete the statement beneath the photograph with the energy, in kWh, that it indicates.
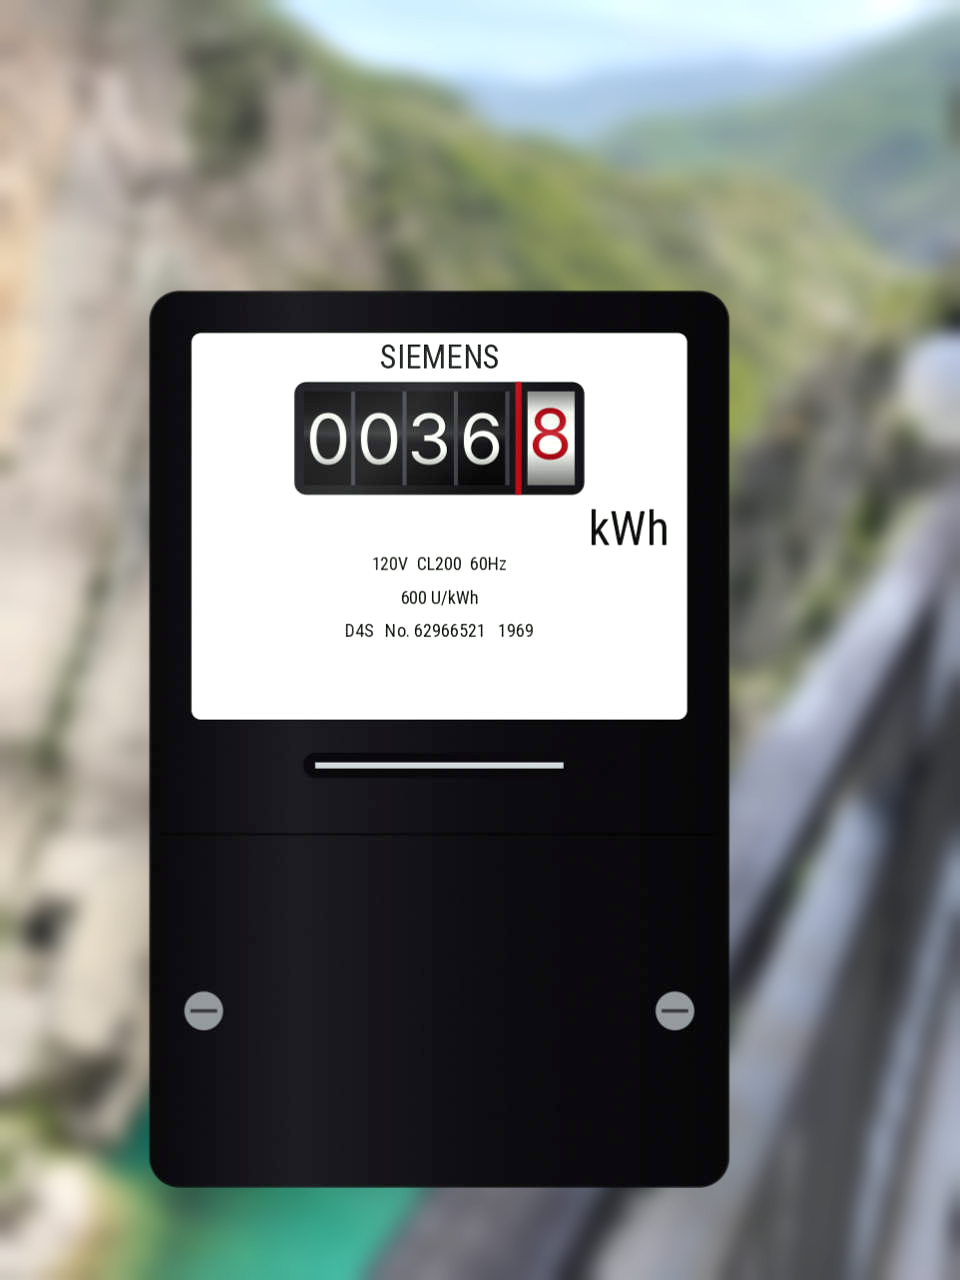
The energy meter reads 36.8 kWh
